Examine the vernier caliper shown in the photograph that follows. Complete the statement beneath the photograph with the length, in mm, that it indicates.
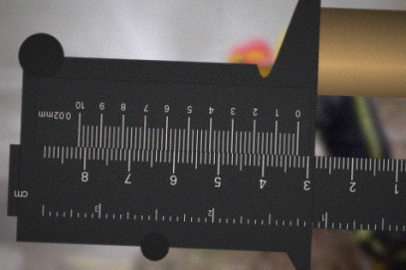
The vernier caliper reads 32.5 mm
